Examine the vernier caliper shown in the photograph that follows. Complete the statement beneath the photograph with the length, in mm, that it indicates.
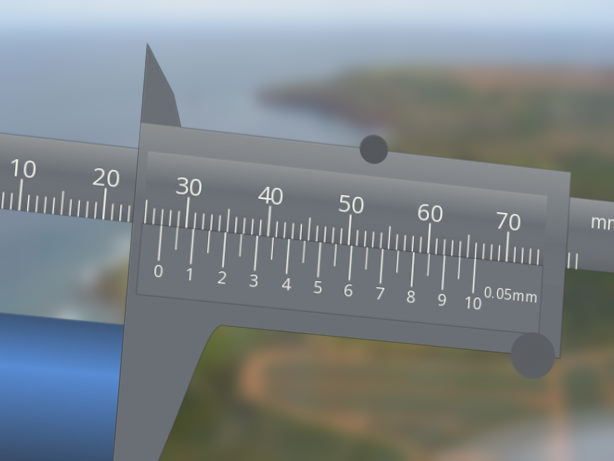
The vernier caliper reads 27.0 mm
